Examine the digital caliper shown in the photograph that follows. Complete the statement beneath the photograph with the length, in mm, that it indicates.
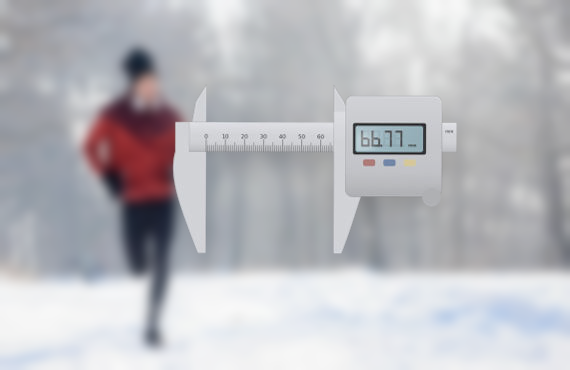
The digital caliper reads 66.77 mm
